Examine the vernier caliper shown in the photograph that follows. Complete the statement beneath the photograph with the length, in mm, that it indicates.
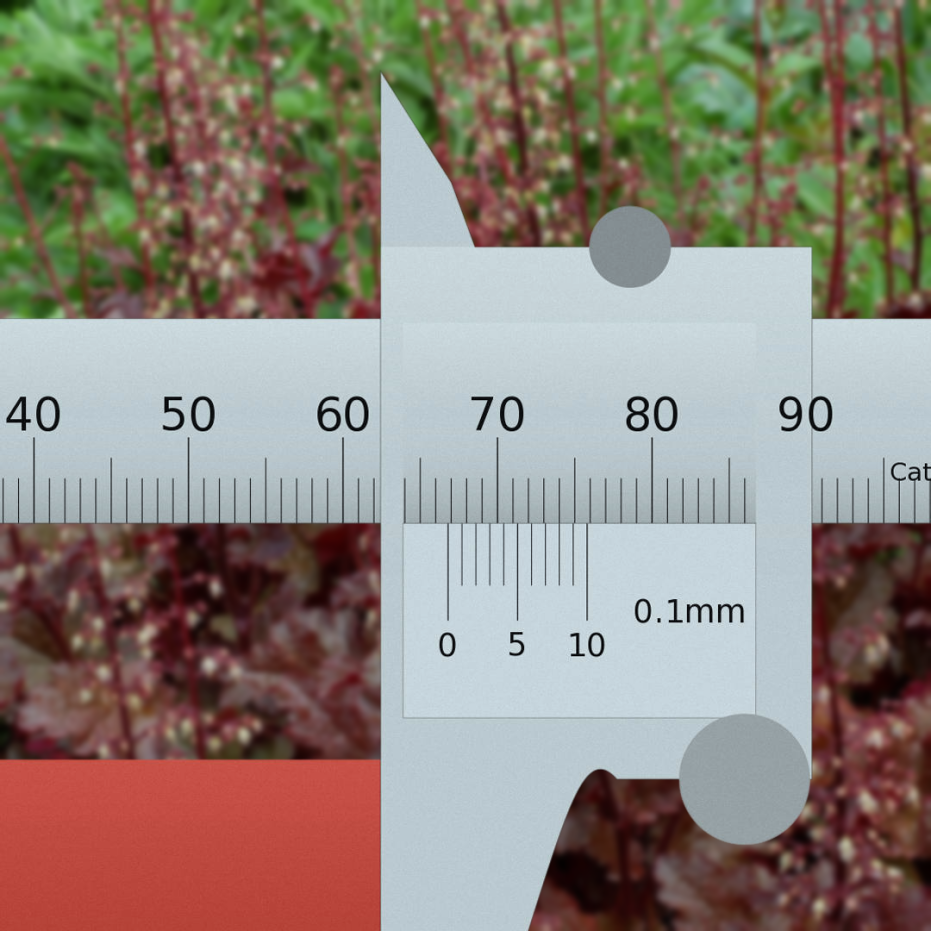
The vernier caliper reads 66.8 mm
